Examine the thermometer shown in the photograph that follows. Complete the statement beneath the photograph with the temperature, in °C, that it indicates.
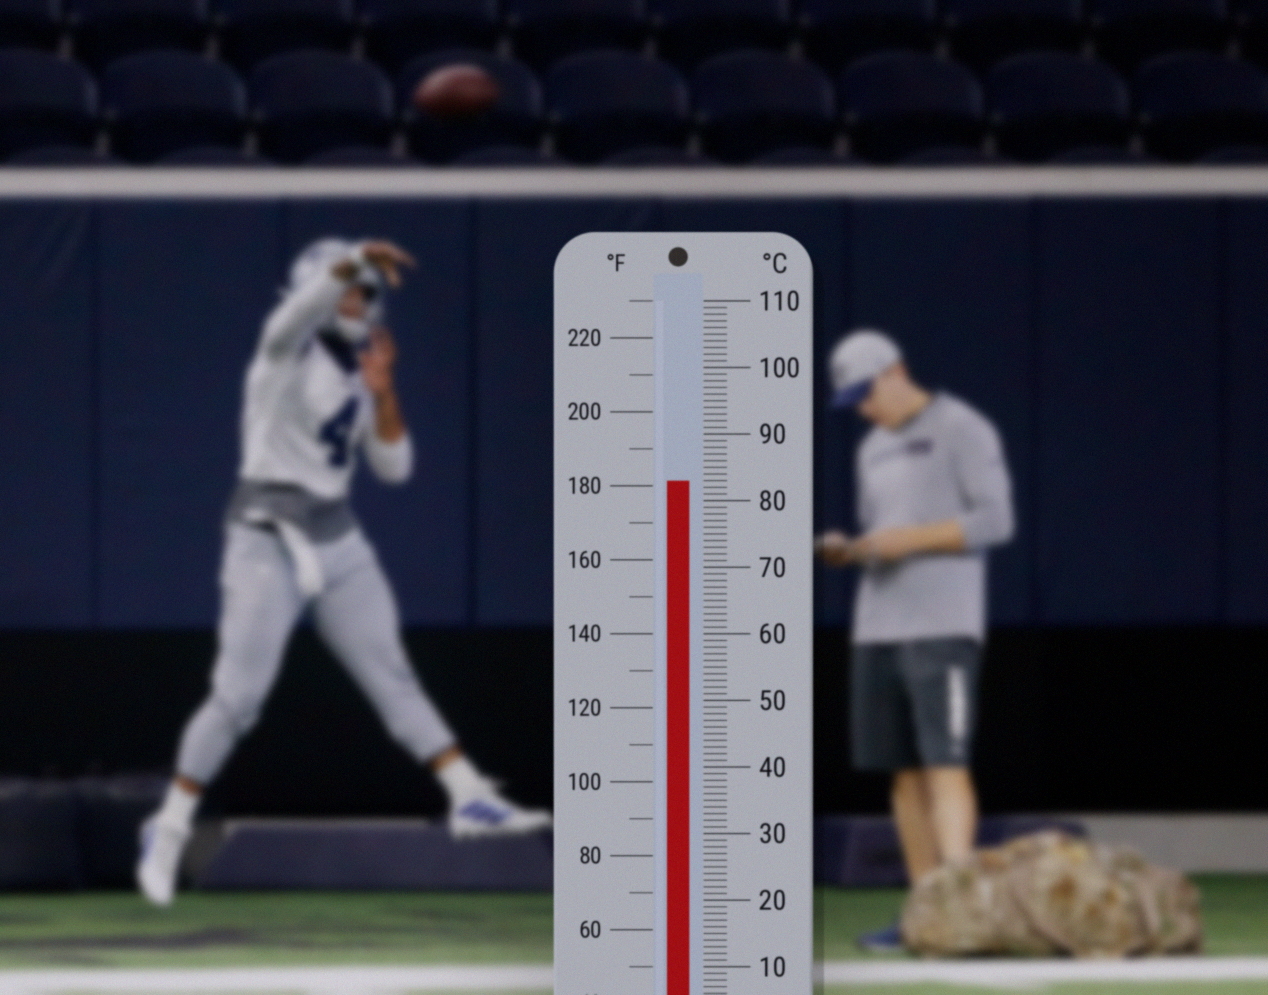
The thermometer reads 83 °C
